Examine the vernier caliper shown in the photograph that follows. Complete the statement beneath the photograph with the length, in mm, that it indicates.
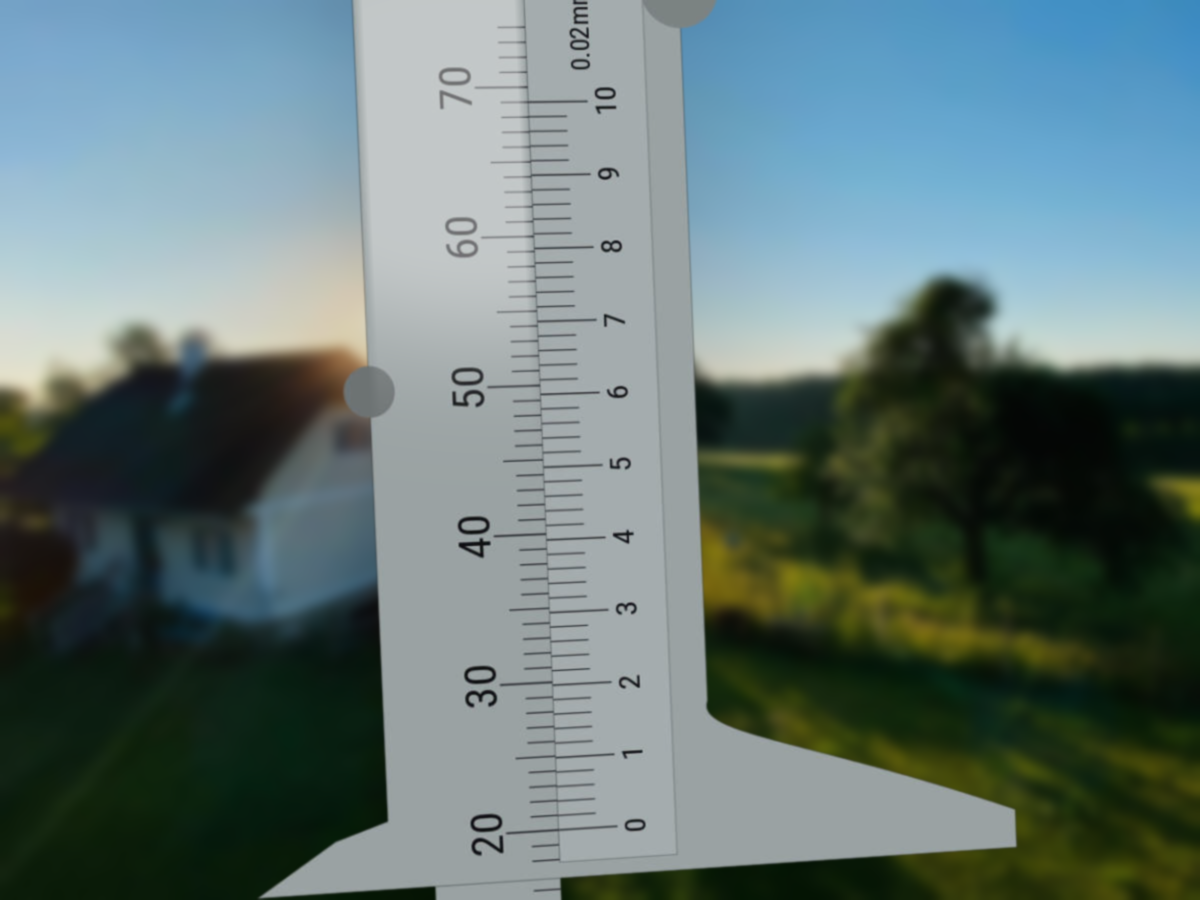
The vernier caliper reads 20.0 mm
